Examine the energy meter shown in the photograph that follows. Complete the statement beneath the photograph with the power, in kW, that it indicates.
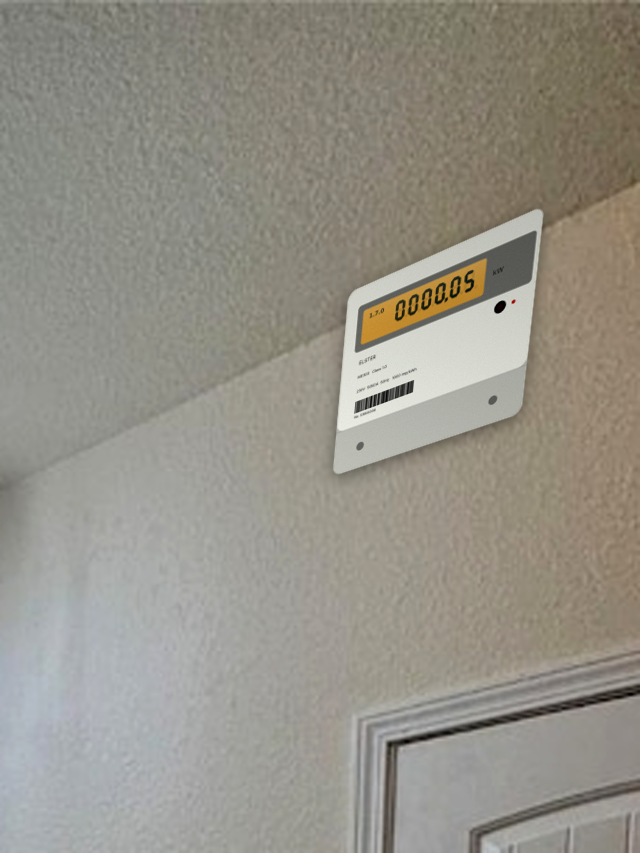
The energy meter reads 0.05 kW
